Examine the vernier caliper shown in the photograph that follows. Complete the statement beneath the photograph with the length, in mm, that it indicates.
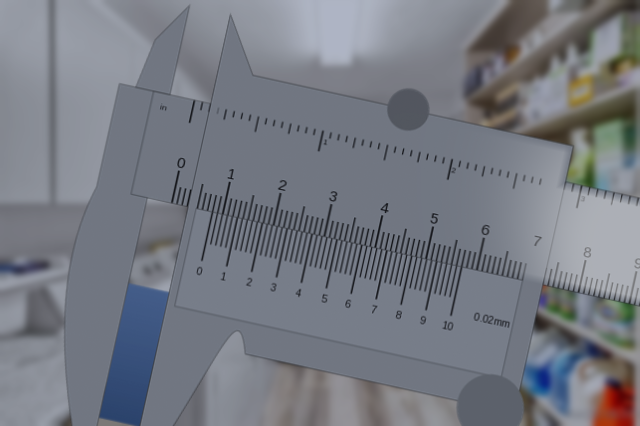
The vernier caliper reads 8.0 mm
